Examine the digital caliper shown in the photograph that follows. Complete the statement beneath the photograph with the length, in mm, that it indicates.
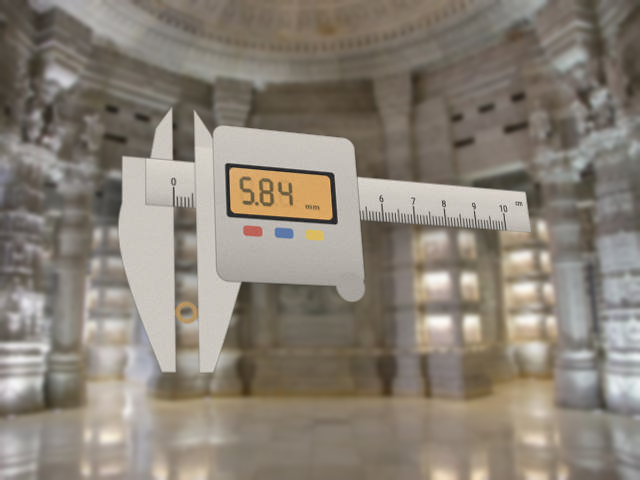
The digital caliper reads 5.84 mm
